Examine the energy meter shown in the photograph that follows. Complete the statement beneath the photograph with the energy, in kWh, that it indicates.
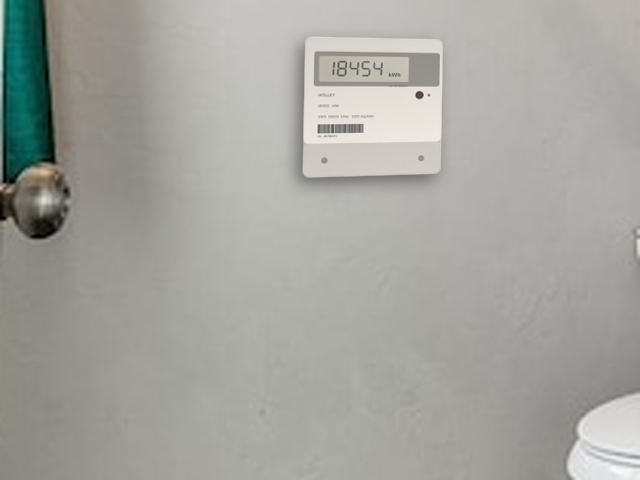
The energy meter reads 18454 kWh
